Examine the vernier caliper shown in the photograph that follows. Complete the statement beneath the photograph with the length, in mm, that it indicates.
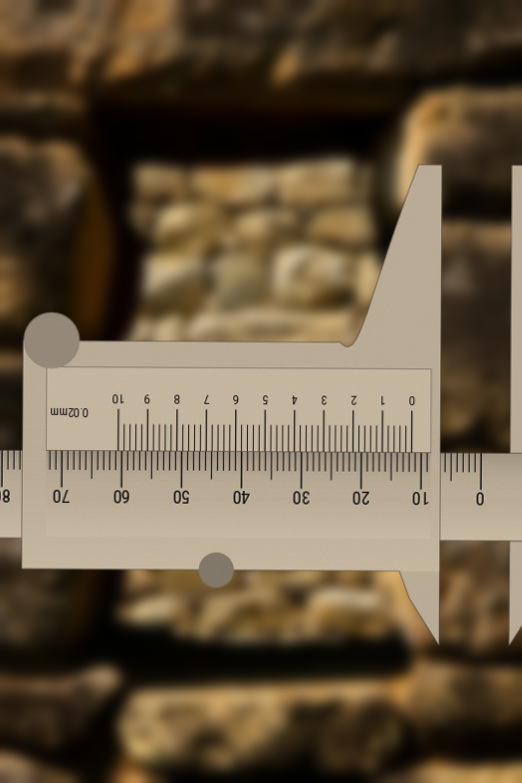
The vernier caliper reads 11.6 mm
